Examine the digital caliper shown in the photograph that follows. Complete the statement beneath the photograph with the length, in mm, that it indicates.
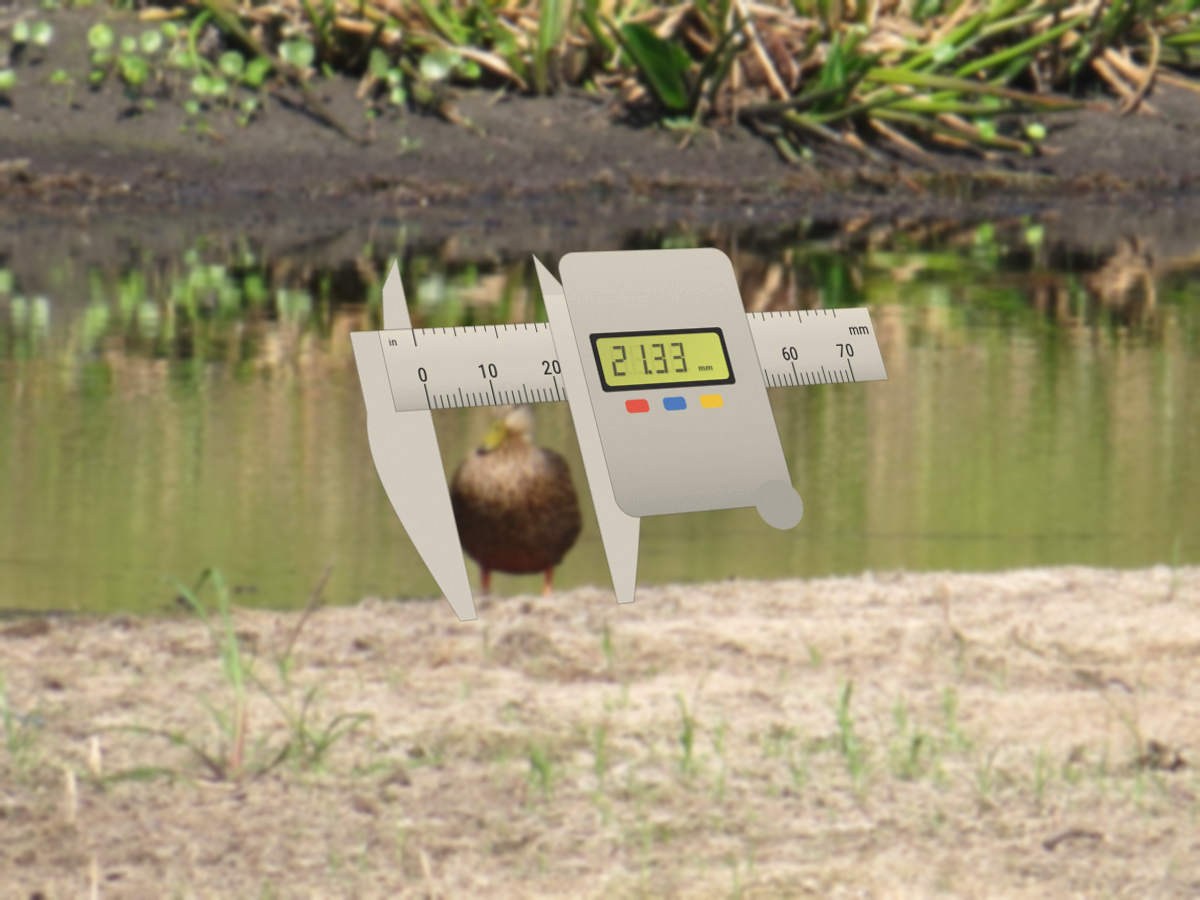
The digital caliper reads 21.33 mm
